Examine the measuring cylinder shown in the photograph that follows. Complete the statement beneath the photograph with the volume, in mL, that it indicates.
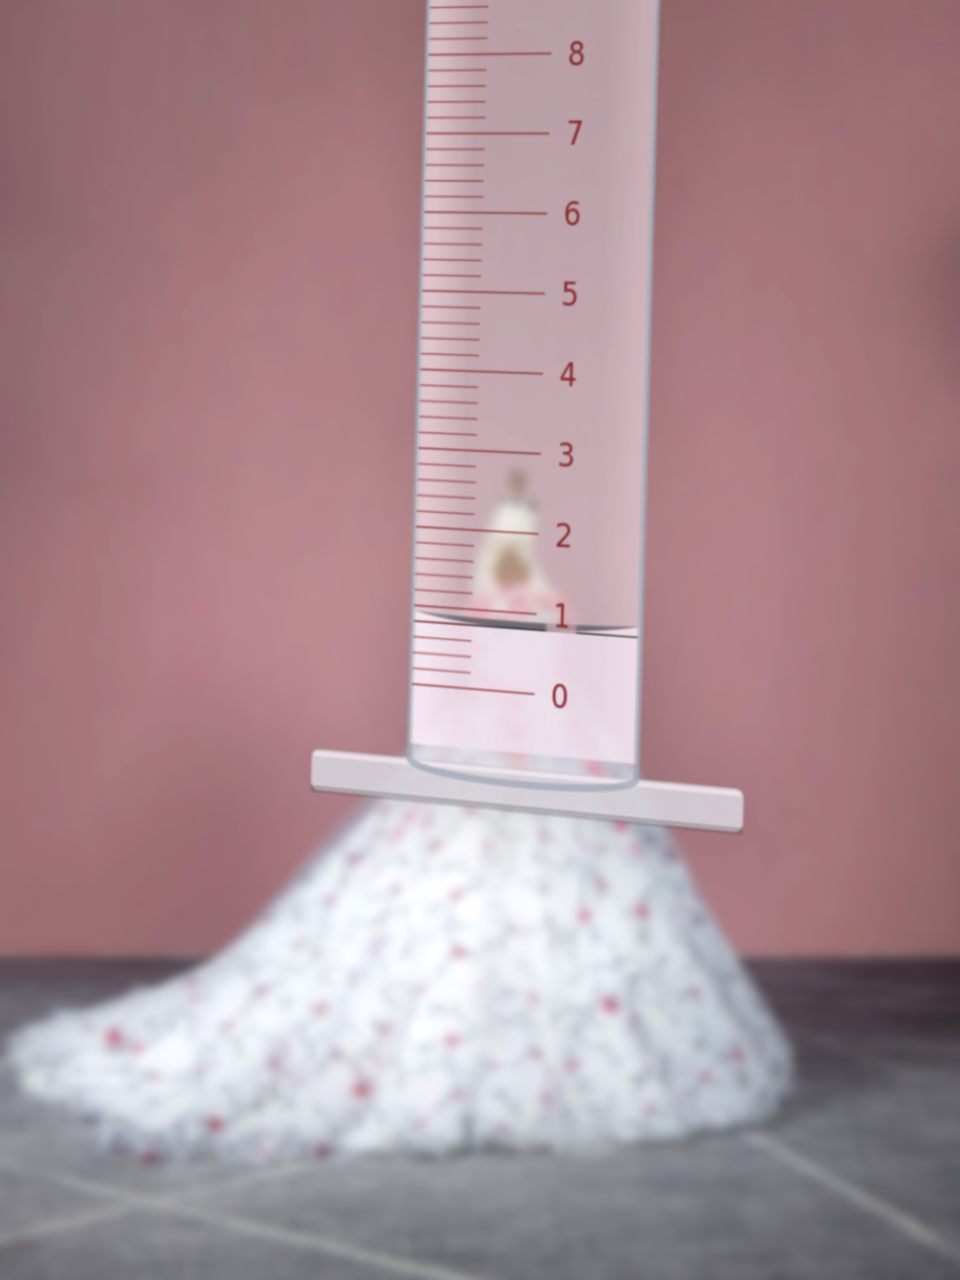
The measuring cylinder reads 0.8 mL
